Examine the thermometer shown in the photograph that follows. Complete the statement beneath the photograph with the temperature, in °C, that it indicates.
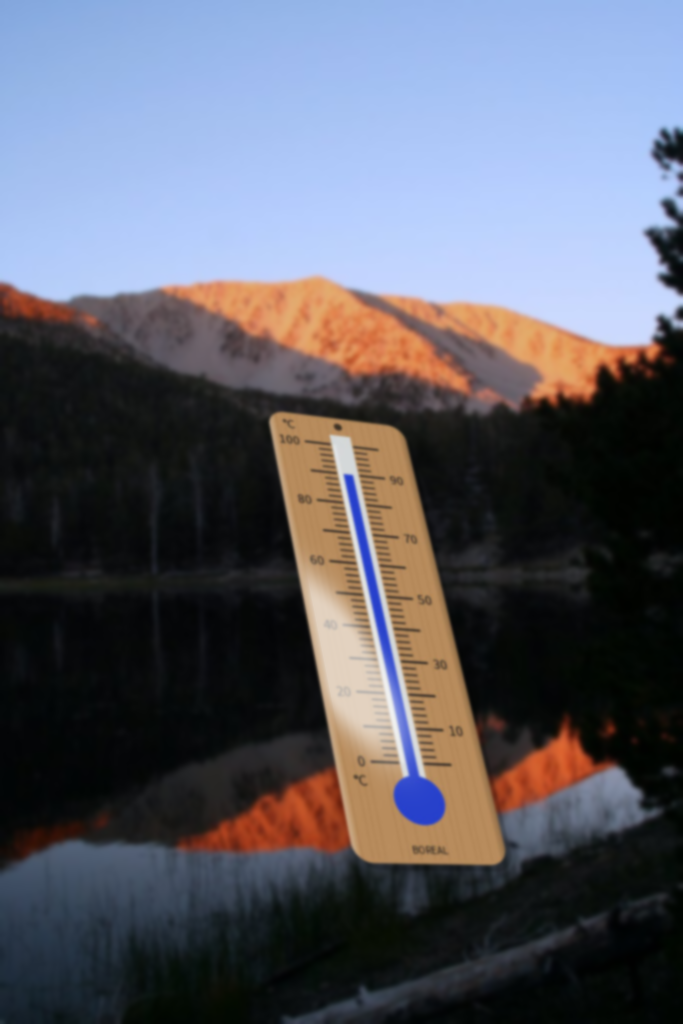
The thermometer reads 90 °C
